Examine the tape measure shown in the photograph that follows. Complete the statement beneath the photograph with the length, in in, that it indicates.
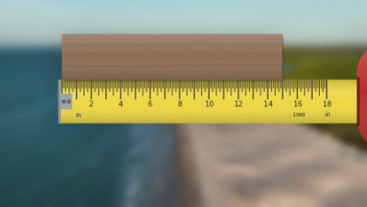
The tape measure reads 15 in
